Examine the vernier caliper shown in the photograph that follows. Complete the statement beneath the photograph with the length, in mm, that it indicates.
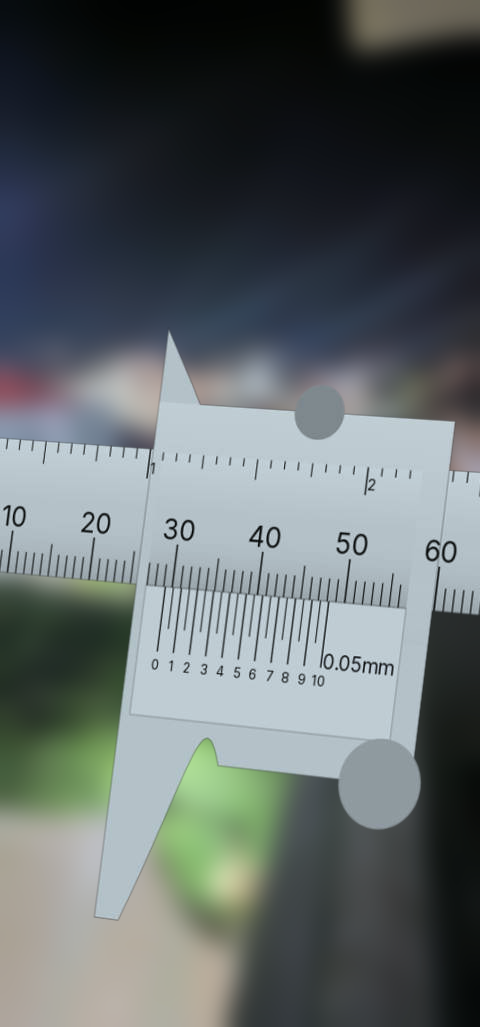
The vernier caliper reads 29.2 mm
